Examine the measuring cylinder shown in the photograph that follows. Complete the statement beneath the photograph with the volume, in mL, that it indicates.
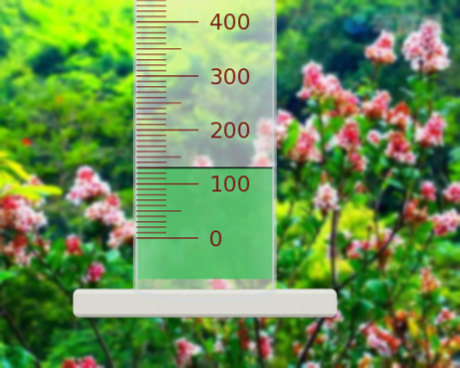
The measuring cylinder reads 130 mL
